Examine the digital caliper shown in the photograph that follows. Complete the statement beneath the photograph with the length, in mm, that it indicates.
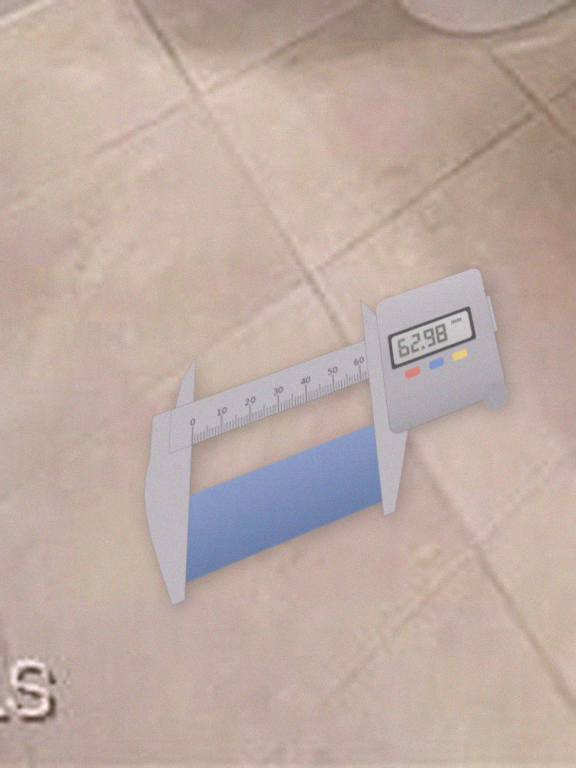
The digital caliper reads 62.98 mm
